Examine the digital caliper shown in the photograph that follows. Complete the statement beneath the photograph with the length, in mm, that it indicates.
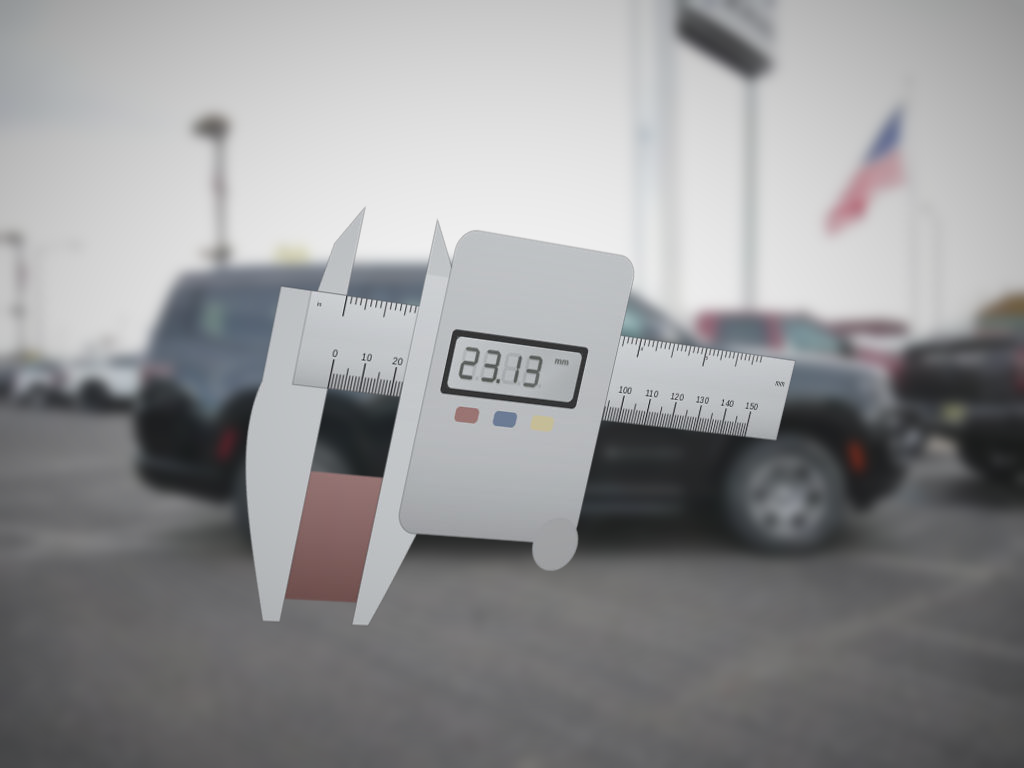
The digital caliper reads 23.13 mm
